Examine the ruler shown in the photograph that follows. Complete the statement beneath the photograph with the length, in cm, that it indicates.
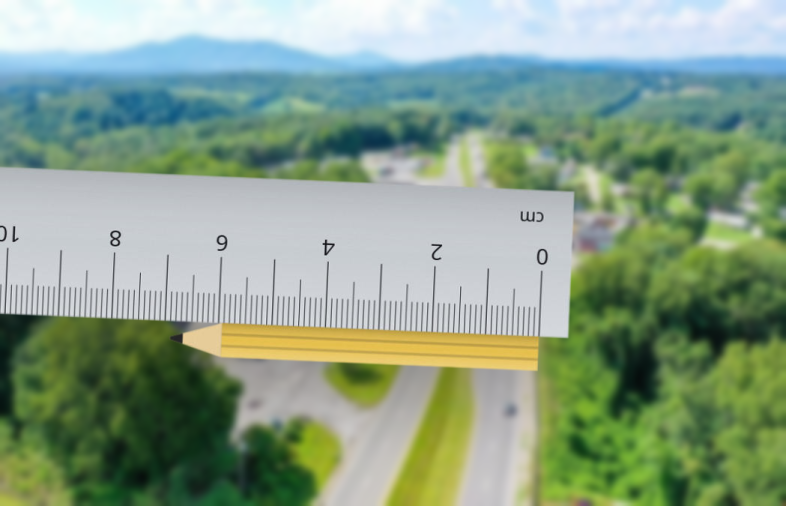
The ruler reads 6.9 cm
